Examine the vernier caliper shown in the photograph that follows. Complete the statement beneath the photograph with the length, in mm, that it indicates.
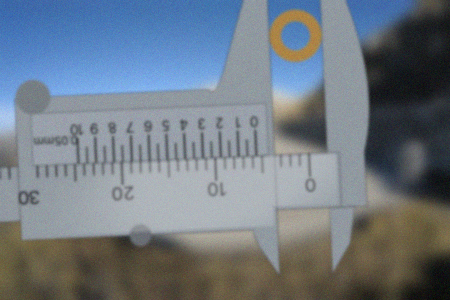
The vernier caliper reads 5.6 mm
